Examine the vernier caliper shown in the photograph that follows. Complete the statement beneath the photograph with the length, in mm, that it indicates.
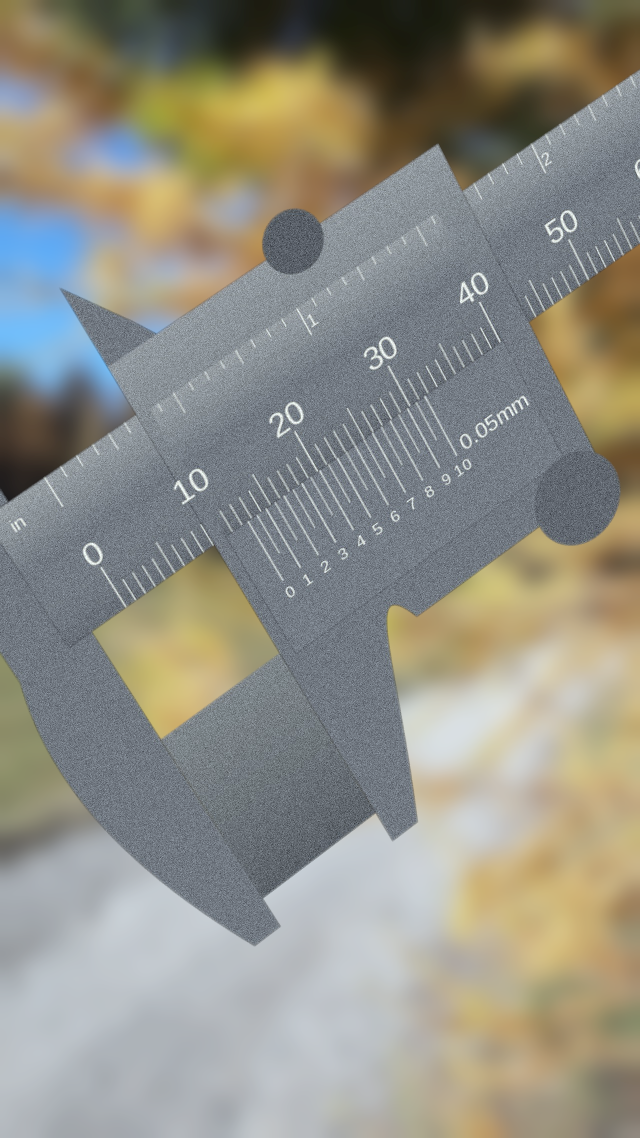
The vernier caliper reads 12.6 mm
